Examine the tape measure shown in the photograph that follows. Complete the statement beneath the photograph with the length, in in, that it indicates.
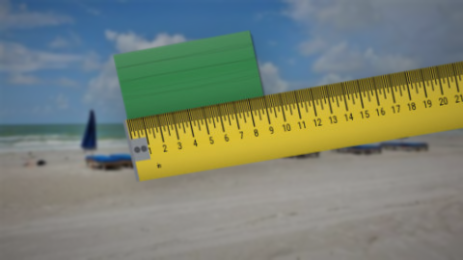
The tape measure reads 9 in
